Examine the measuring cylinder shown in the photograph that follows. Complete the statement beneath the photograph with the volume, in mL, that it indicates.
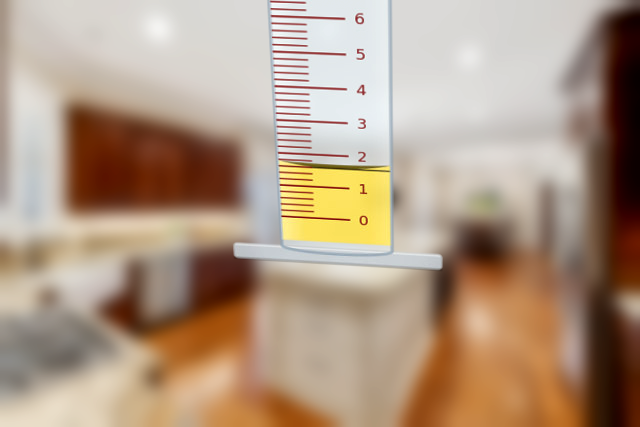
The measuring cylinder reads 1.6 mL
